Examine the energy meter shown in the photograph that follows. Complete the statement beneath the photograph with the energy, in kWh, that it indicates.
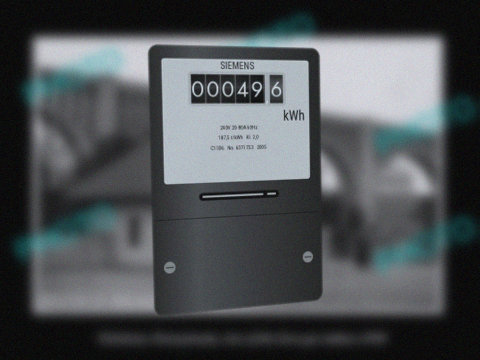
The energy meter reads 49.6 kWh
